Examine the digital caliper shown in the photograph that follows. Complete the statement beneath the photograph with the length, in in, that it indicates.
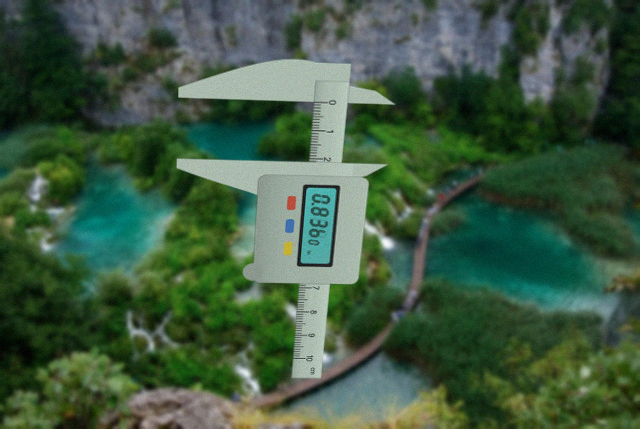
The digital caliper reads 0.8360 in
